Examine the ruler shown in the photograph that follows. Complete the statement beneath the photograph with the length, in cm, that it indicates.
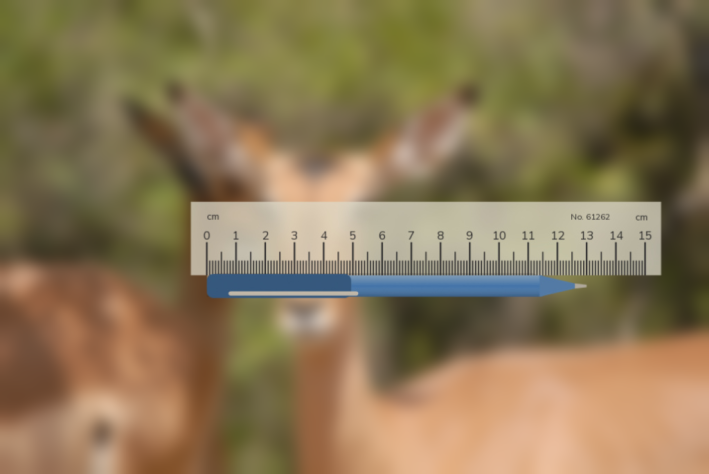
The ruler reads 13 cm
